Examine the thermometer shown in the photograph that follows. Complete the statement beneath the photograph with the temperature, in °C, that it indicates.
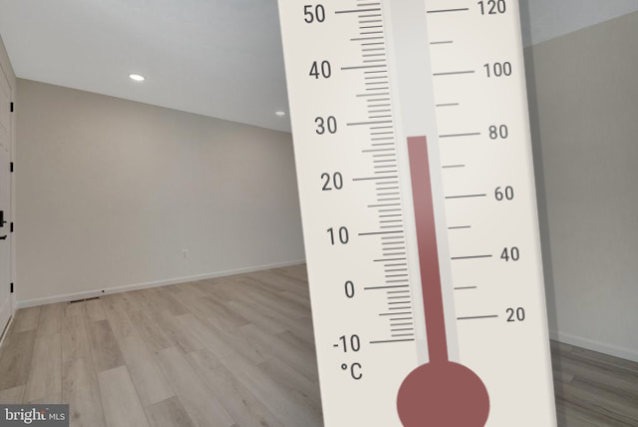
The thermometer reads 27 °C
